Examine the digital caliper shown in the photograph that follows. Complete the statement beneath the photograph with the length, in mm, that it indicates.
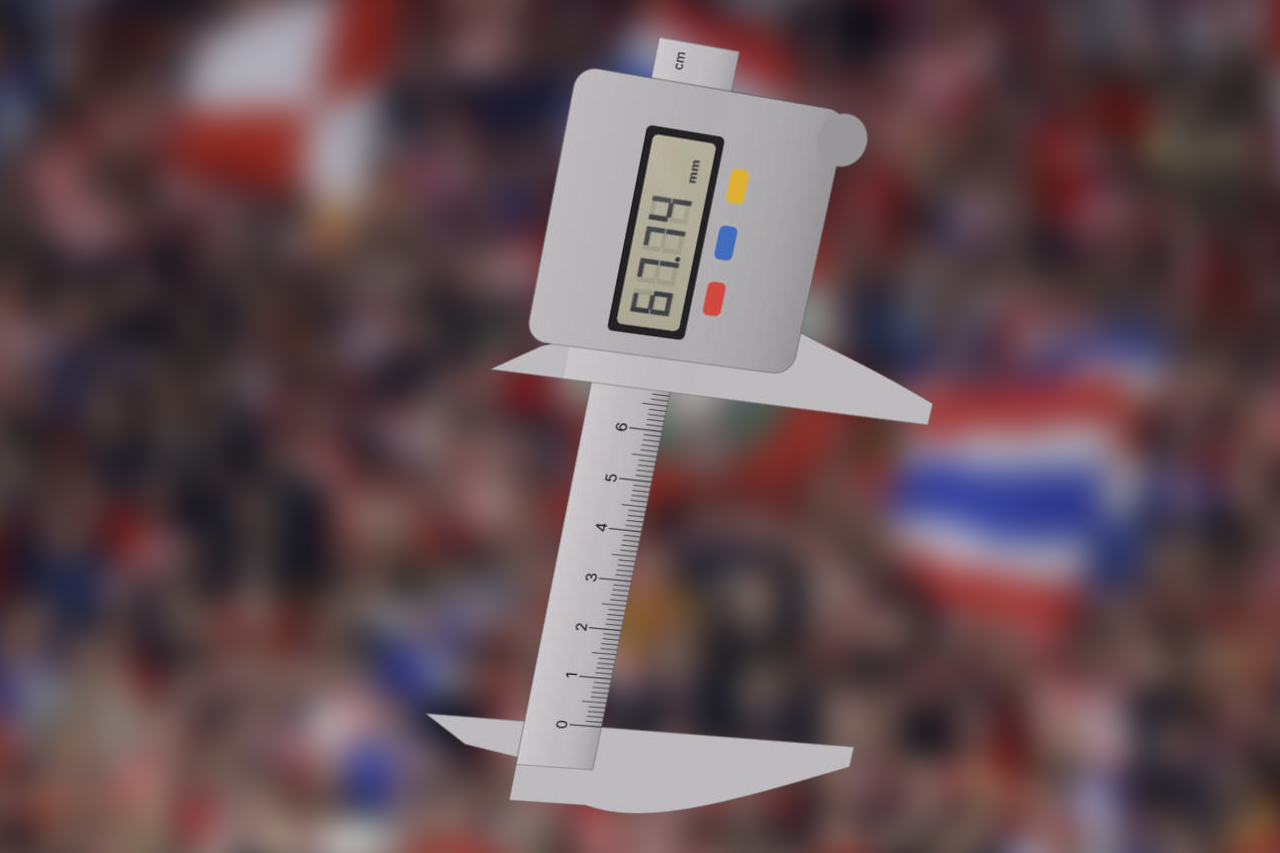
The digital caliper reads 67.74 mm
